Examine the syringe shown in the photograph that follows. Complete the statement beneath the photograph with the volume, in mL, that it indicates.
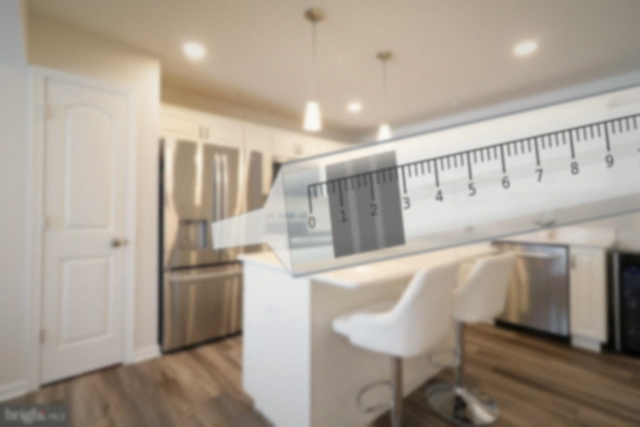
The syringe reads 0.6 mL
